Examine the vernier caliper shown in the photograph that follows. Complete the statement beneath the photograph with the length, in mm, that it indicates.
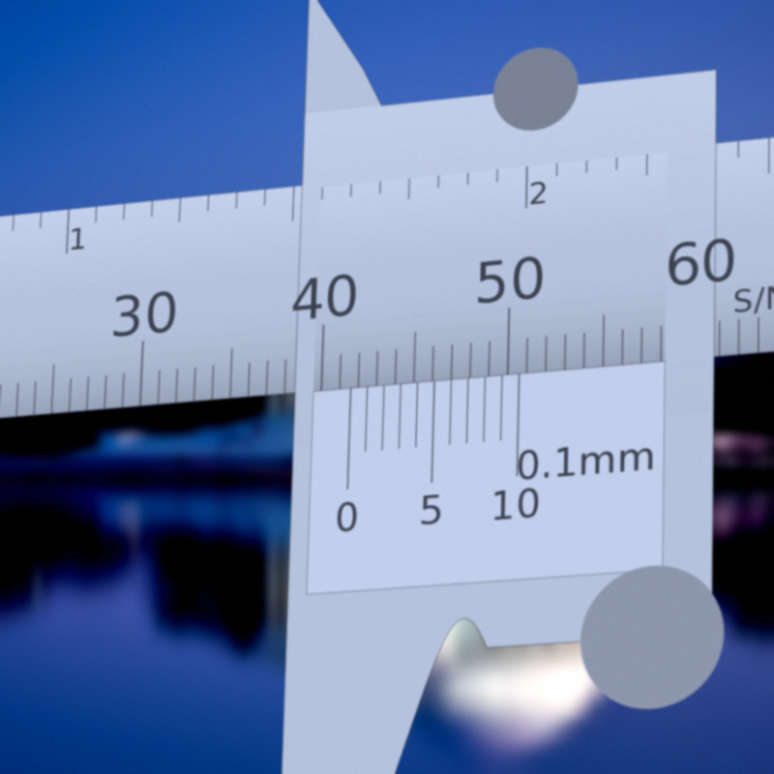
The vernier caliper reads 41.6 mm
